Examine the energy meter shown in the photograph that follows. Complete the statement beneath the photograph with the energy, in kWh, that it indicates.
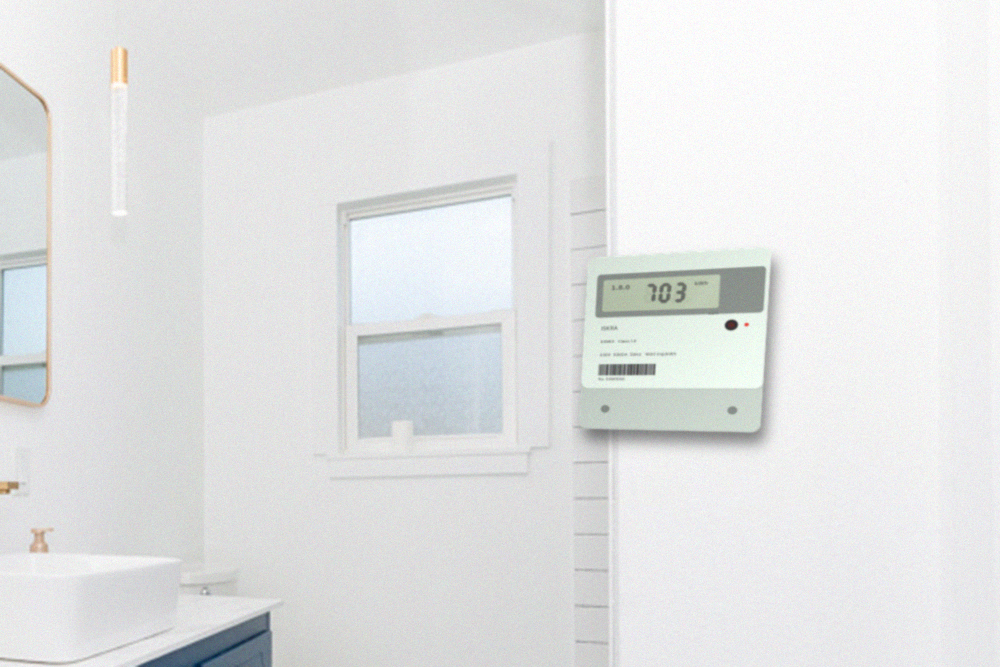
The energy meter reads 703 kWh
